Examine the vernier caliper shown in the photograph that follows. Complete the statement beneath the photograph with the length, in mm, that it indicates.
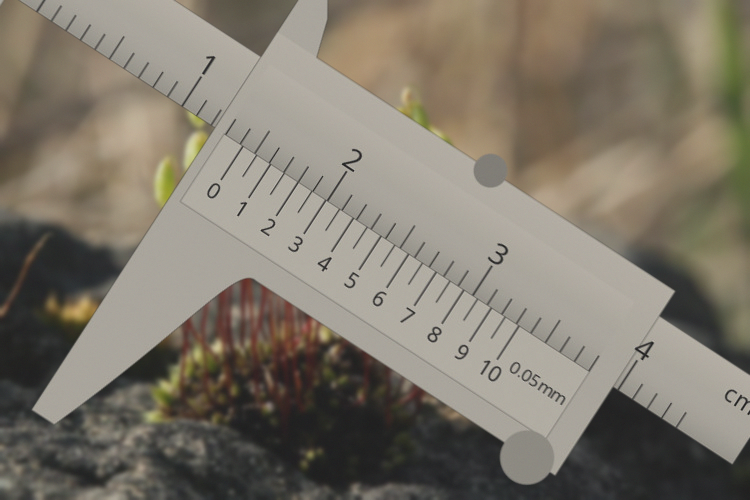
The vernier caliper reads 14.2 mm
